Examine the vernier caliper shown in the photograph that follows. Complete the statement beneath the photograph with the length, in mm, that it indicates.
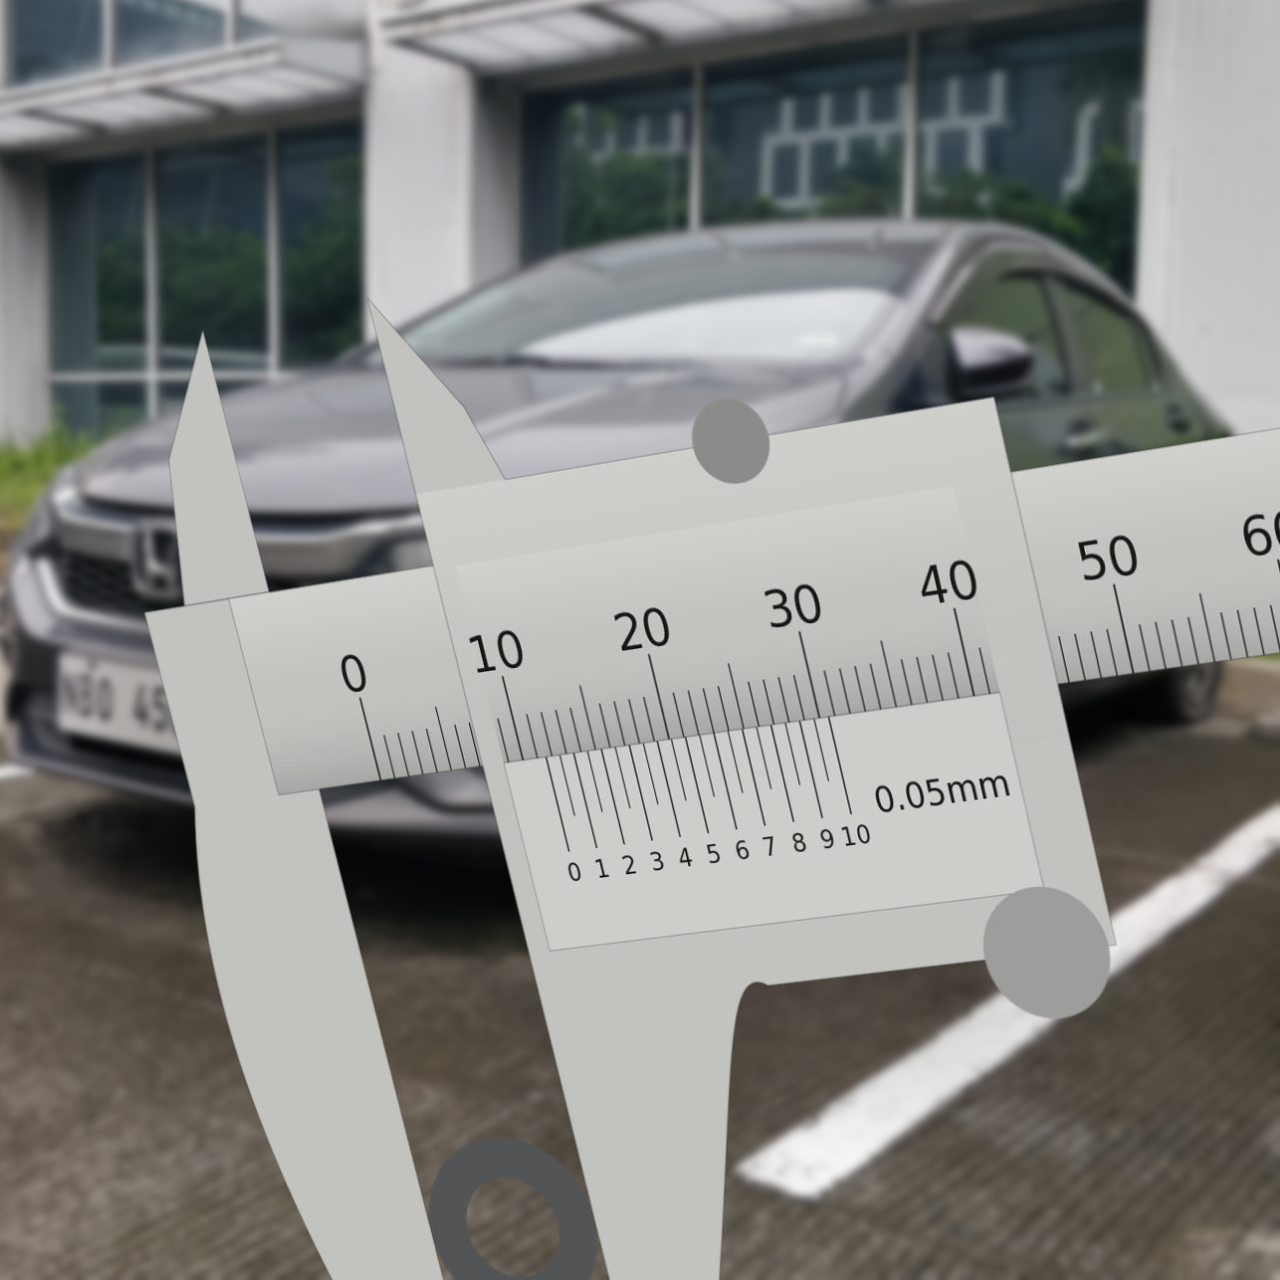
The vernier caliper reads 11.6 mm
